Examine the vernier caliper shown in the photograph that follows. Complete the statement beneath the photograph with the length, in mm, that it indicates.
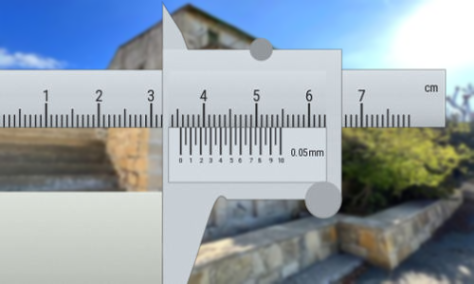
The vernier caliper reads 35.6 mm
